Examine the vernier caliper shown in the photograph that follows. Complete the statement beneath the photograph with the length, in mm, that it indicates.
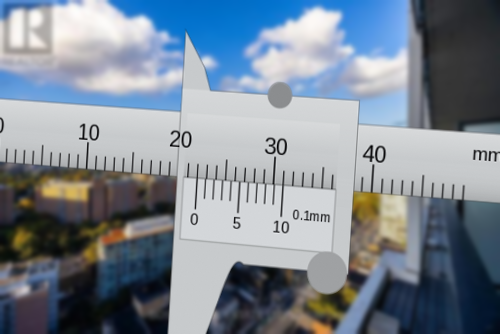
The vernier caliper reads 22.0 mm
